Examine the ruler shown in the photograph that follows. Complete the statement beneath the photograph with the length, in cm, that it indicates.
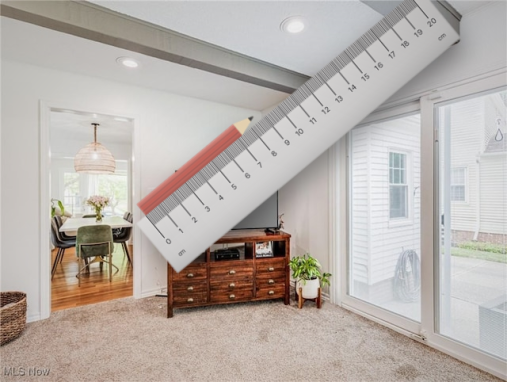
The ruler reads 8.5 cm
